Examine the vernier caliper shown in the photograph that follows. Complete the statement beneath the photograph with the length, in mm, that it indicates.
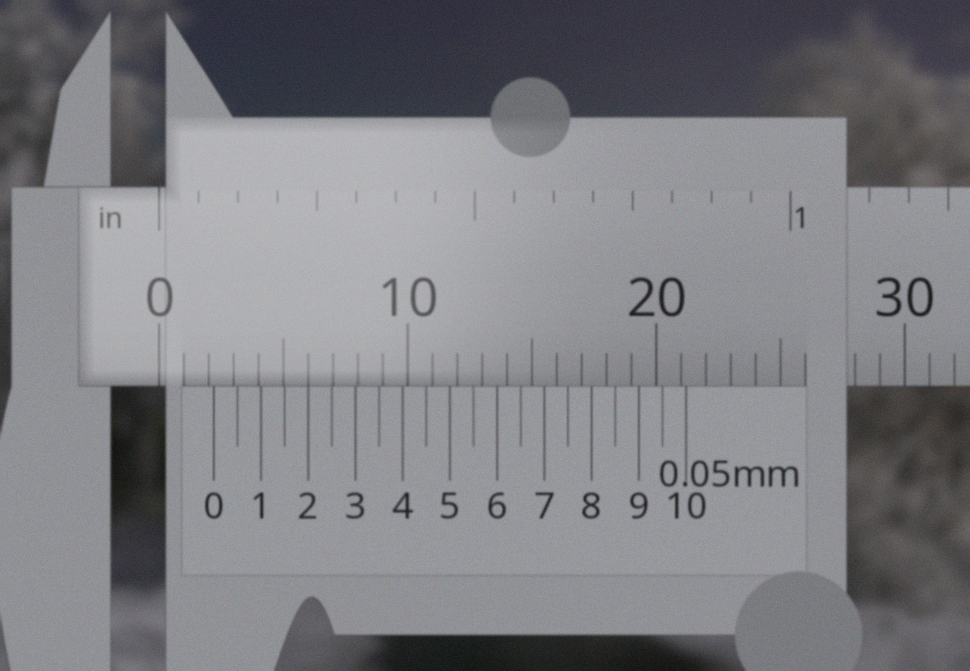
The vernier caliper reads 2.2 mm
